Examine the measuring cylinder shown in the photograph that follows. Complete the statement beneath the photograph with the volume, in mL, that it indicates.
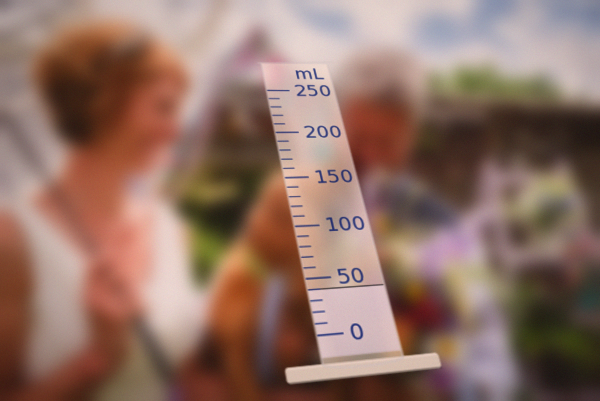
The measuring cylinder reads 40 mL
